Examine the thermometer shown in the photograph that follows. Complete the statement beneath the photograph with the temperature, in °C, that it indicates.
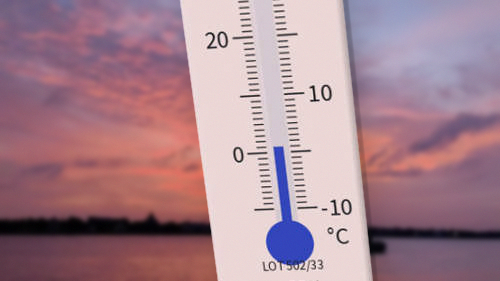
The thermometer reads 1 °C
